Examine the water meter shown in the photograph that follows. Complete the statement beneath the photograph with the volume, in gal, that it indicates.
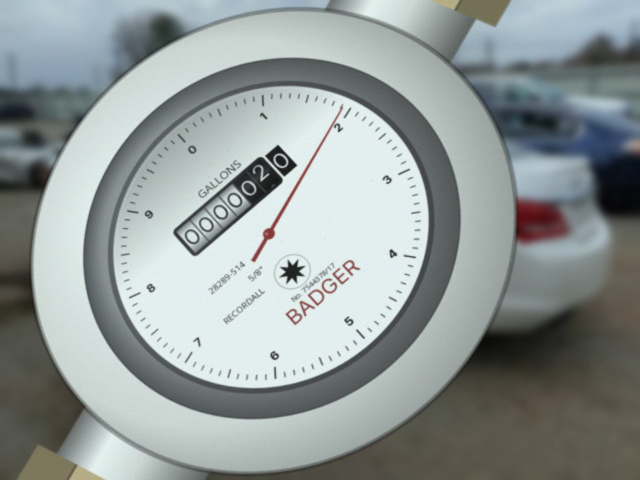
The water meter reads 21.9 gal
